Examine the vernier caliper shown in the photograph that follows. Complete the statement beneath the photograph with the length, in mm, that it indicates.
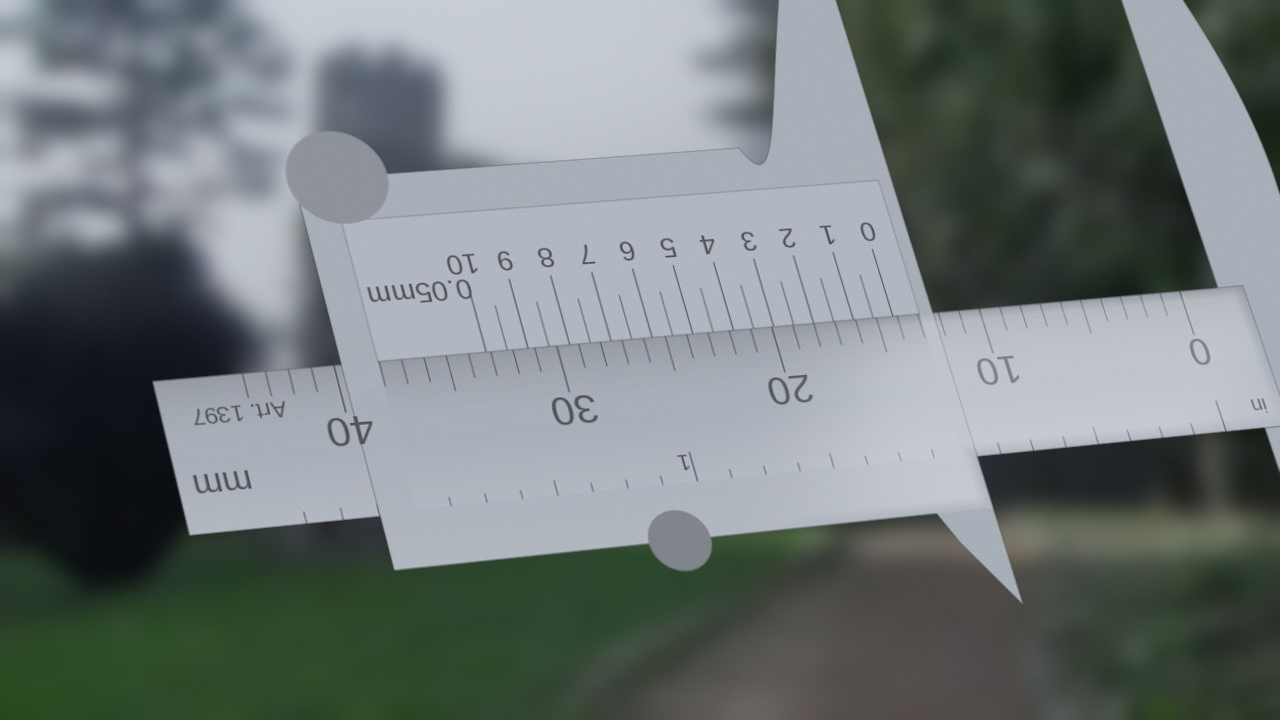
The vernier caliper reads 14.2 mm
